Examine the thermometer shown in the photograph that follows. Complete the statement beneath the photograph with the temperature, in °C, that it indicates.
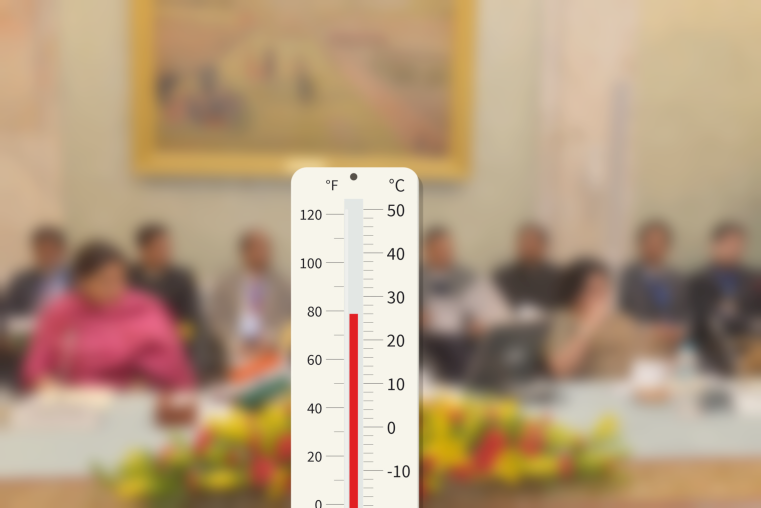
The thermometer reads 26 °C
